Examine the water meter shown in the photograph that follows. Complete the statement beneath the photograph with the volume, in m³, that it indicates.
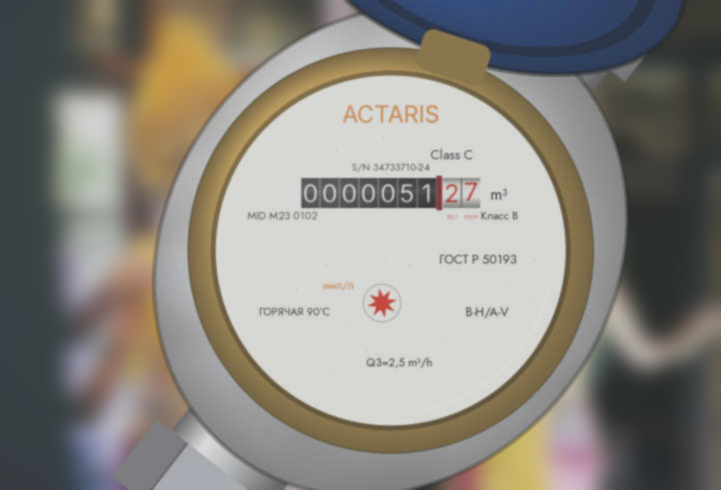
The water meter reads 51.27 m³
